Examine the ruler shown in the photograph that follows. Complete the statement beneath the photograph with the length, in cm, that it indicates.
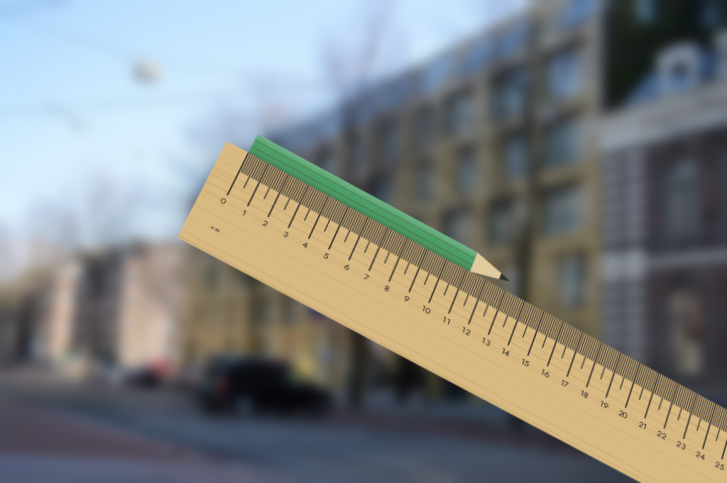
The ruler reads 13 cm
